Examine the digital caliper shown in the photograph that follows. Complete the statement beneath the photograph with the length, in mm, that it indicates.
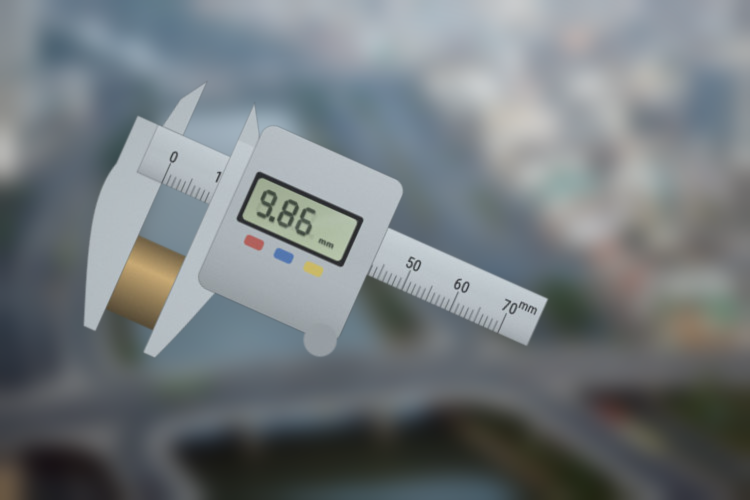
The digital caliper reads 9.86 mm
